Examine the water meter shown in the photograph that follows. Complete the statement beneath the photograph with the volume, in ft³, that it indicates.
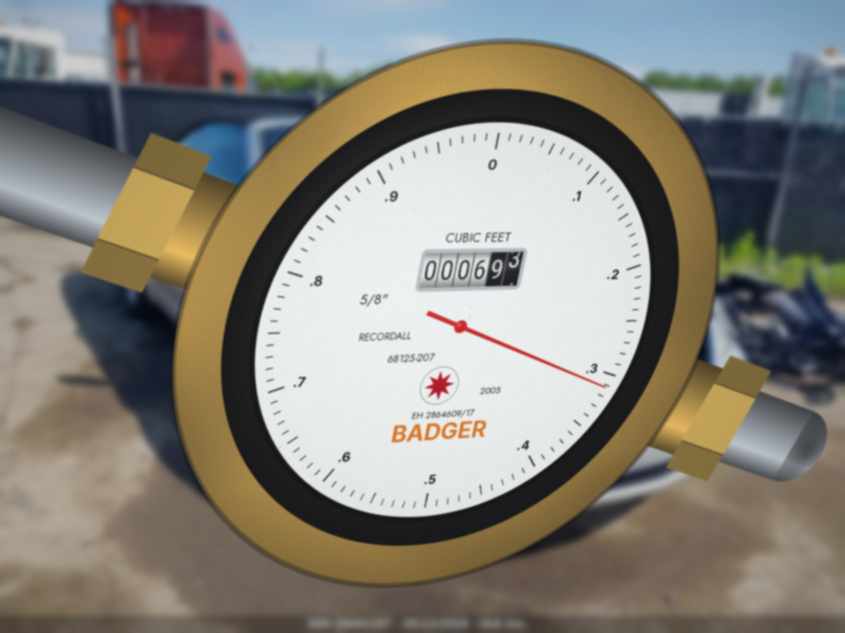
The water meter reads 693.31 ft³
